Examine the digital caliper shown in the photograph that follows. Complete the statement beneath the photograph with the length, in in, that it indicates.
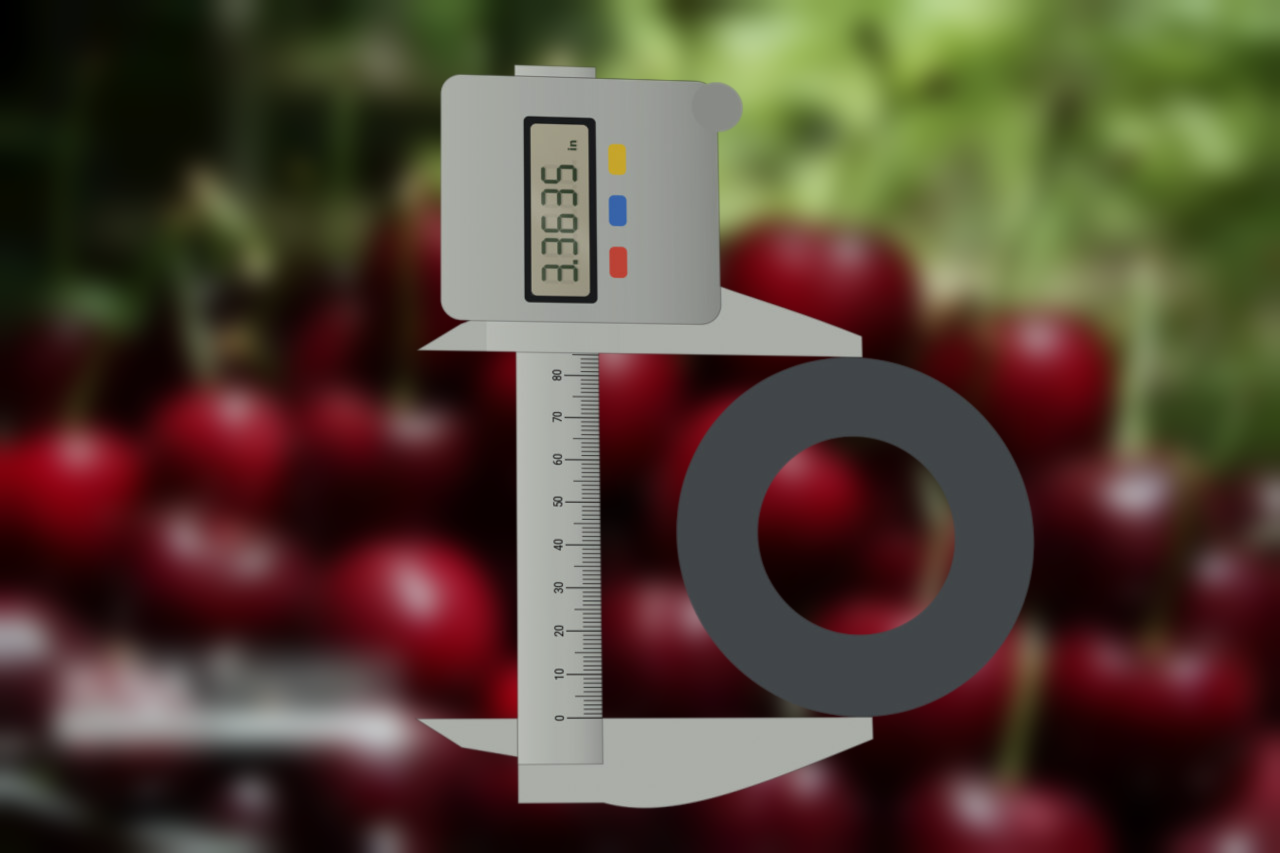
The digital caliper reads 3.3635 in
